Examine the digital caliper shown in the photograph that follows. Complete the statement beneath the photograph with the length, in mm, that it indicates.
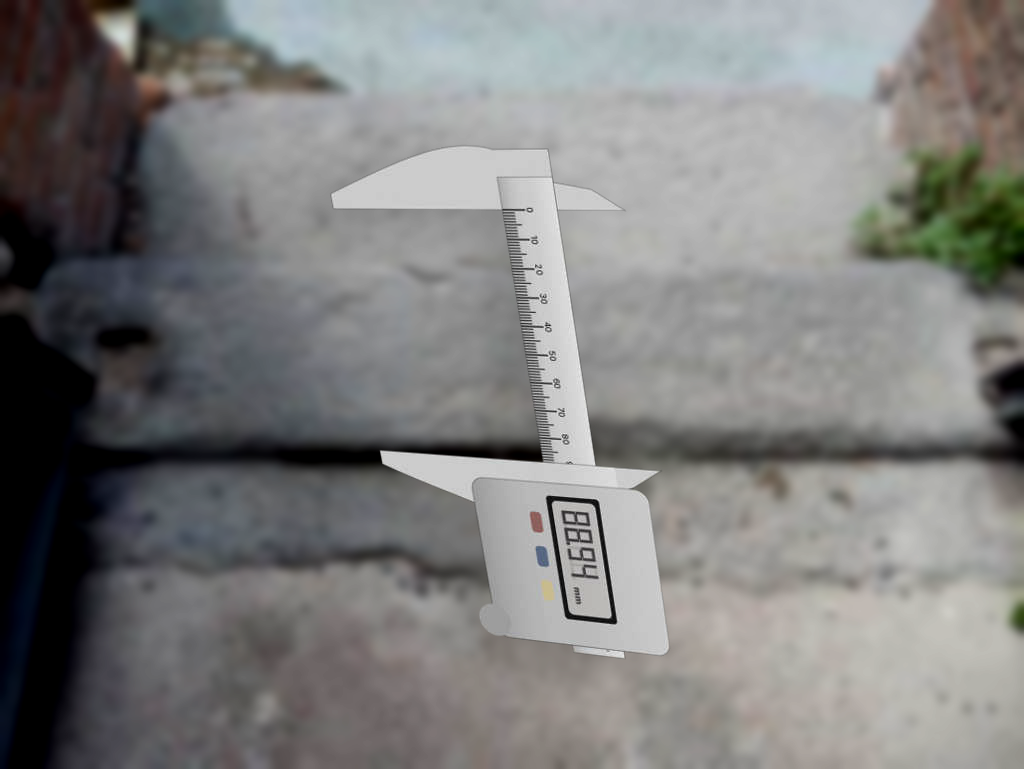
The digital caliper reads 88.94 mm
